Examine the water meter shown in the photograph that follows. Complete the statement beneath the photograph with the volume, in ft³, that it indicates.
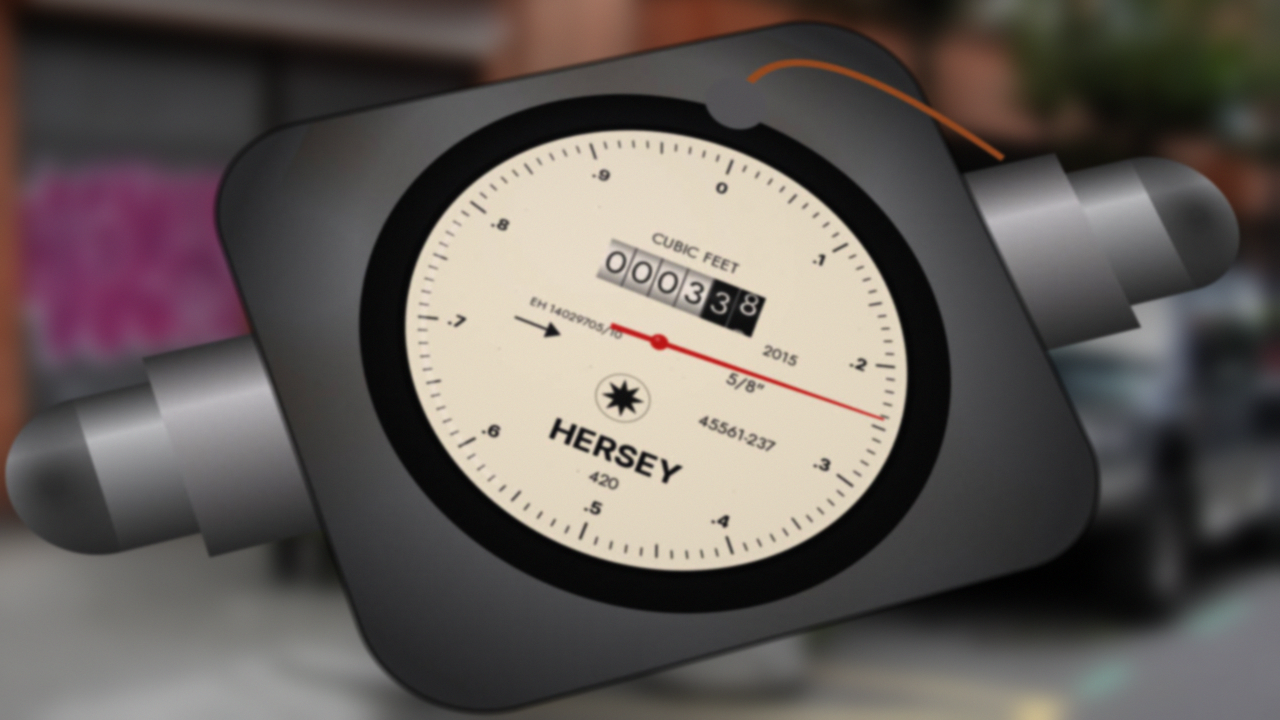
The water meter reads 338.24 ft³
